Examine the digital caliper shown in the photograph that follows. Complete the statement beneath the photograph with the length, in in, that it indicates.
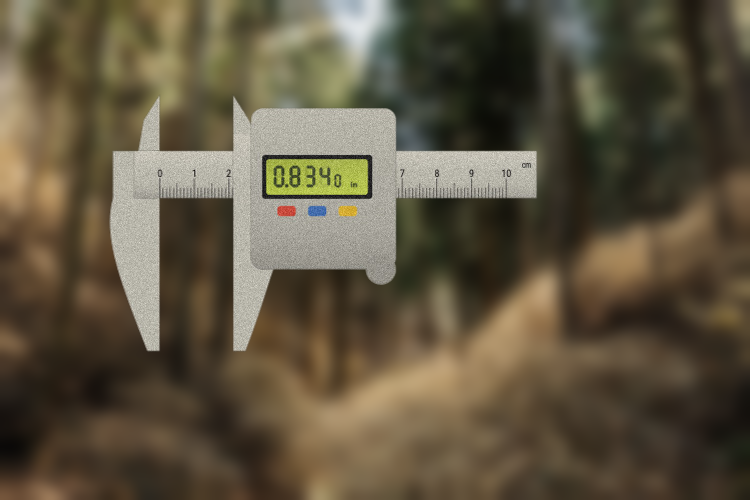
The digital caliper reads 0.8340 in
